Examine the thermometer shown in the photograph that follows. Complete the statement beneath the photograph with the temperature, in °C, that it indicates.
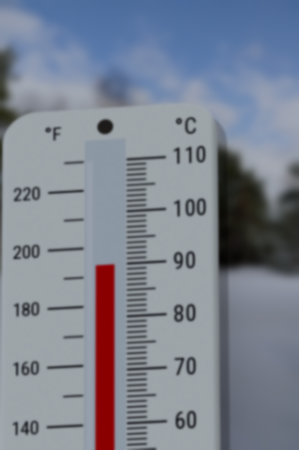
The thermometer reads 90 °C
